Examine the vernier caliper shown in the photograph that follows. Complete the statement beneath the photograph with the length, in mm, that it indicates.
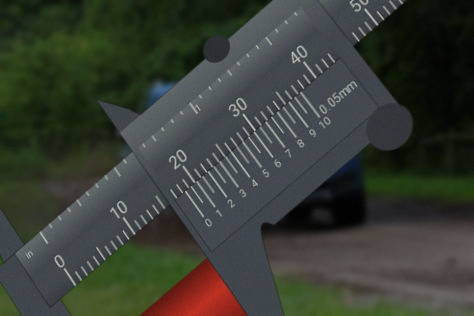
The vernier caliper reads 18.4 mm
